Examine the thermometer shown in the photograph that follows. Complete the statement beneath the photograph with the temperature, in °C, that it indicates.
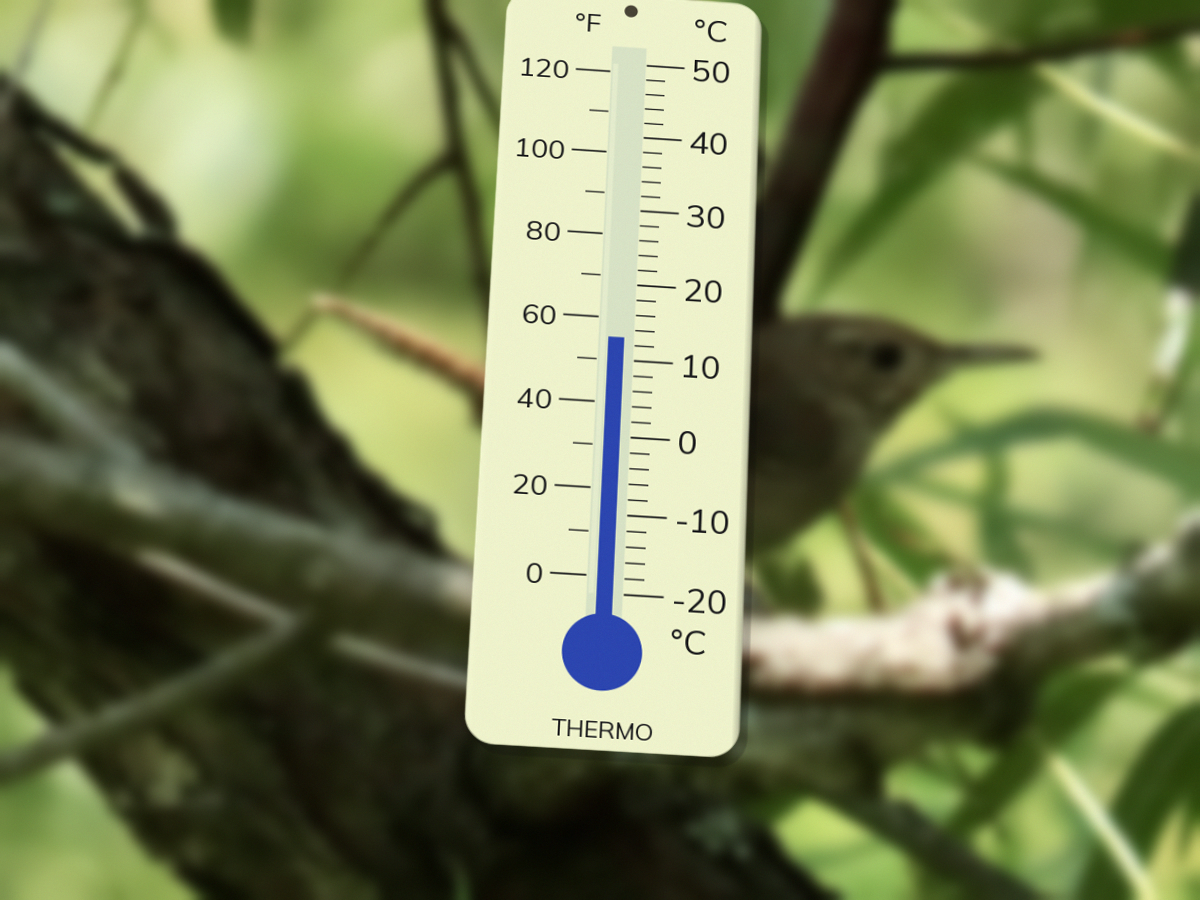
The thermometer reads 13 °C
